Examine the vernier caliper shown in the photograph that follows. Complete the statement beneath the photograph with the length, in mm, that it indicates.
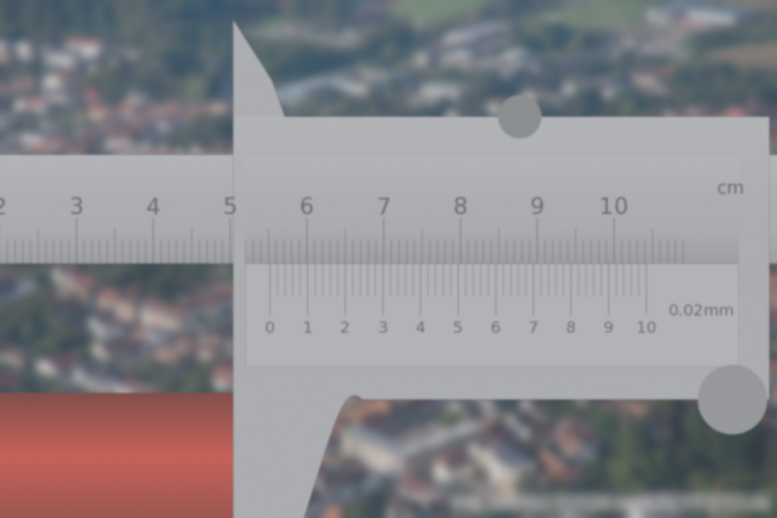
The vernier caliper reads 55.2 mm
